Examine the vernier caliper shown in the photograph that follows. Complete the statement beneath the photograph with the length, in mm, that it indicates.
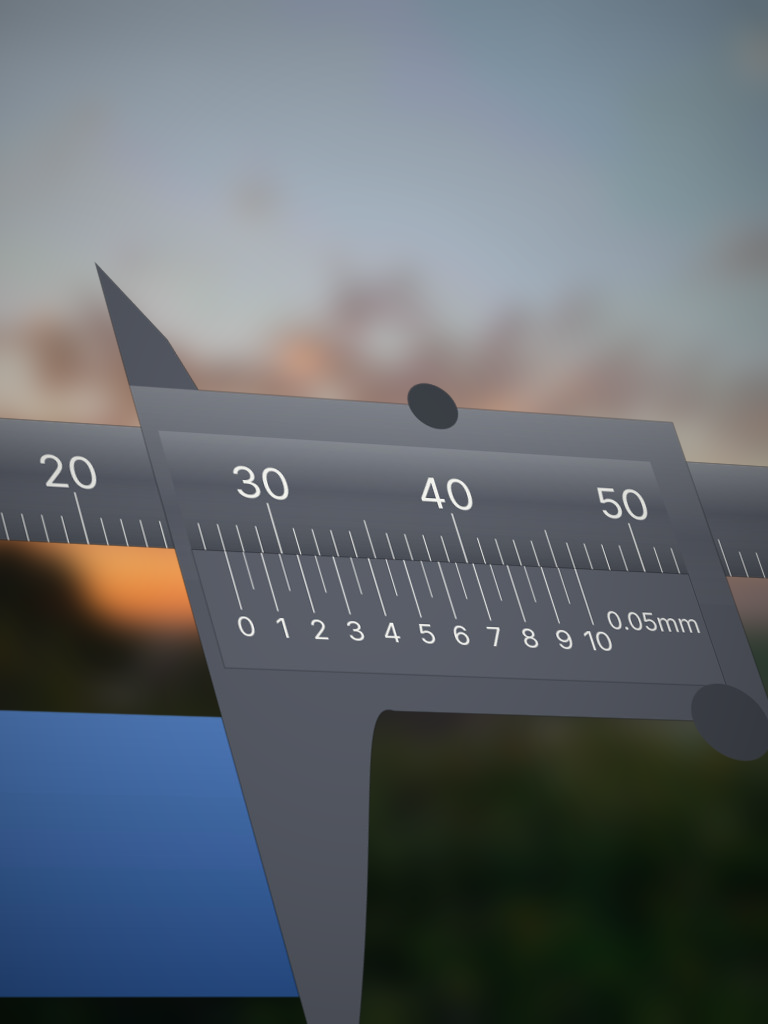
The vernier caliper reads 27.0 mm
